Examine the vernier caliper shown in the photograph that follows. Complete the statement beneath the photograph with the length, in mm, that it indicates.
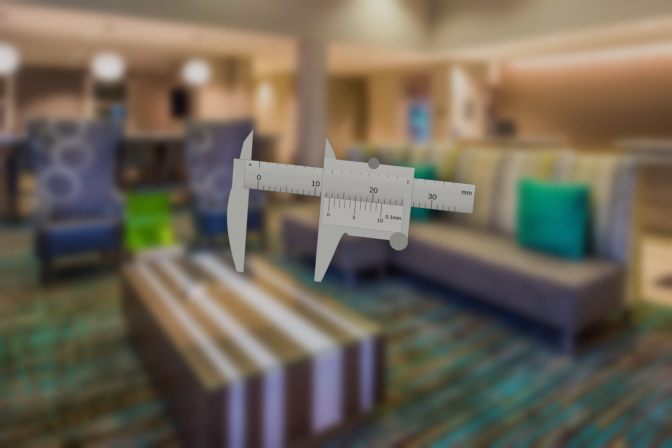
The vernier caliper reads 12.6 mm
